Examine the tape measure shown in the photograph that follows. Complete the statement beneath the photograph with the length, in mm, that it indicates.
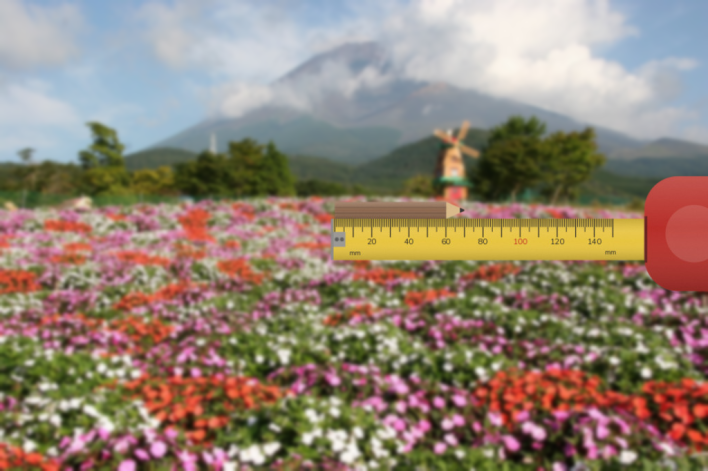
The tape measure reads 70 mm
